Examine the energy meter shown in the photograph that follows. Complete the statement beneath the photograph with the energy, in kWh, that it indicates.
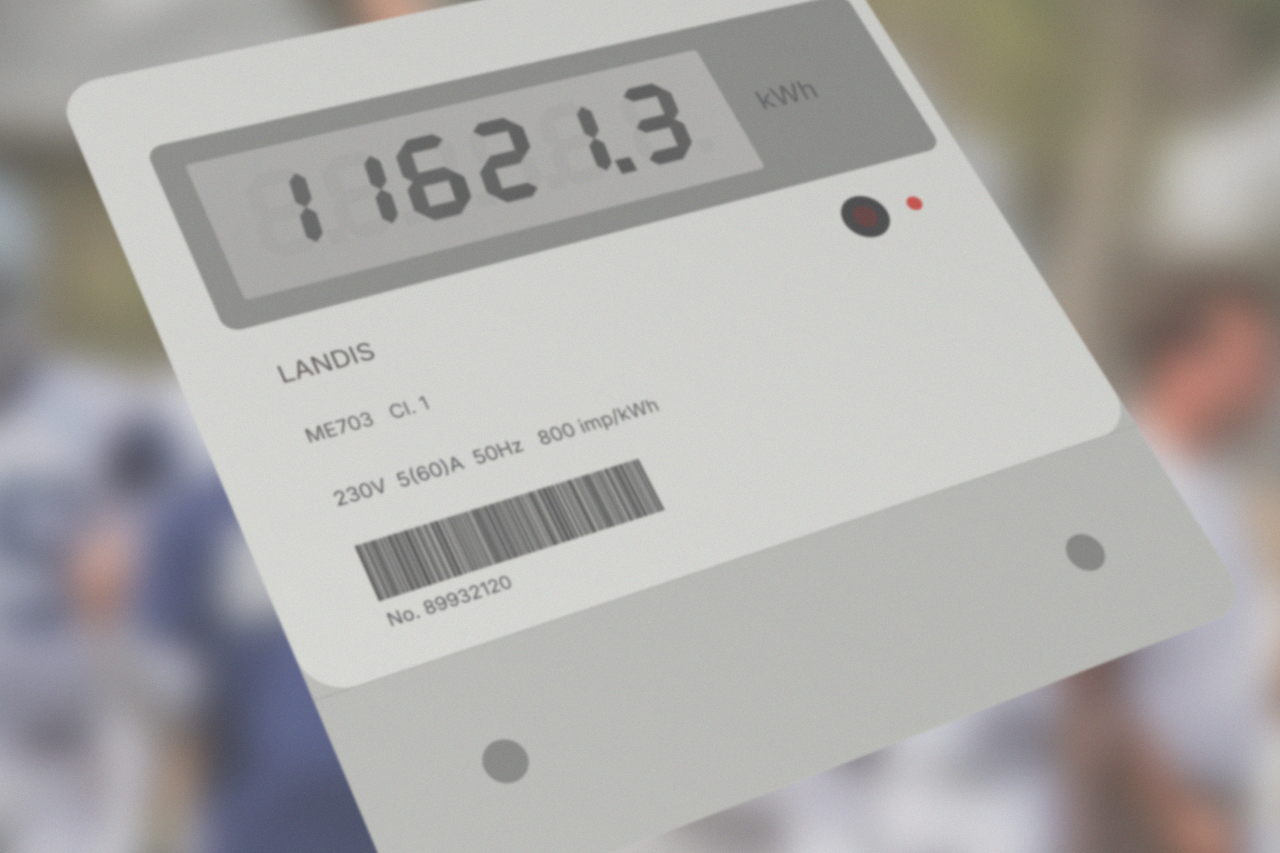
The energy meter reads 11621.3 kWh
